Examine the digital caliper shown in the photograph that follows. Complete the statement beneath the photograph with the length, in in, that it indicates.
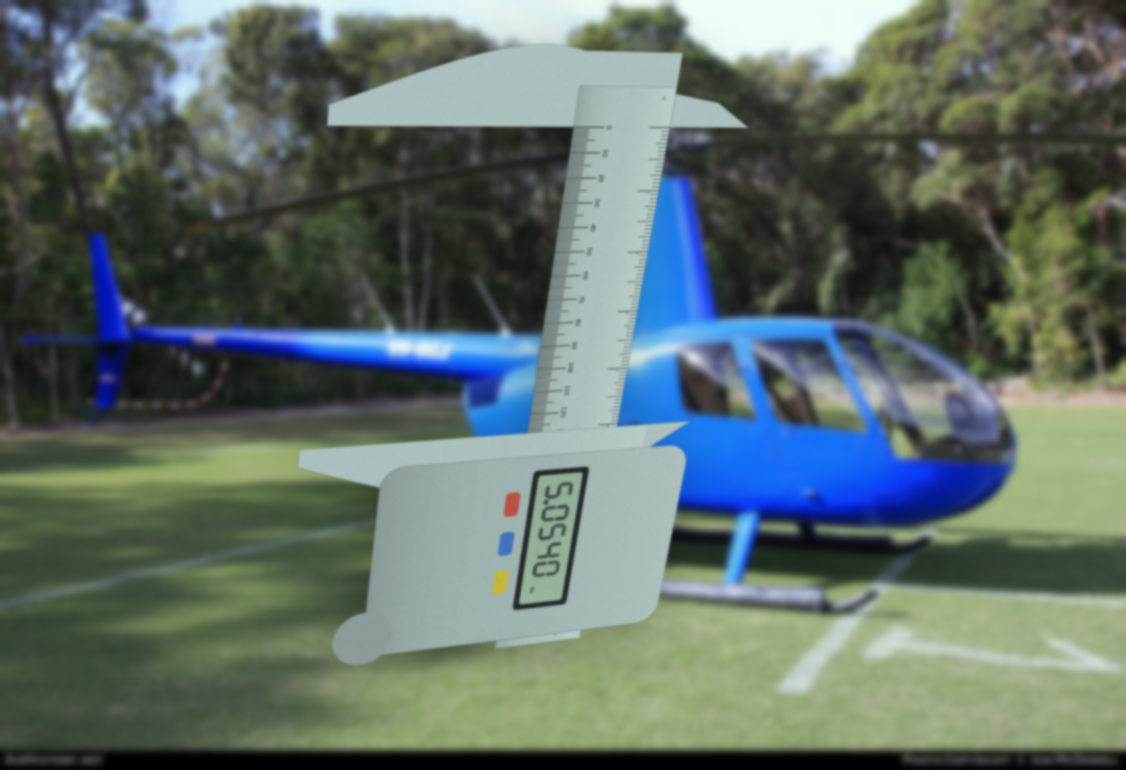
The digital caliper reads 5.0540 in
